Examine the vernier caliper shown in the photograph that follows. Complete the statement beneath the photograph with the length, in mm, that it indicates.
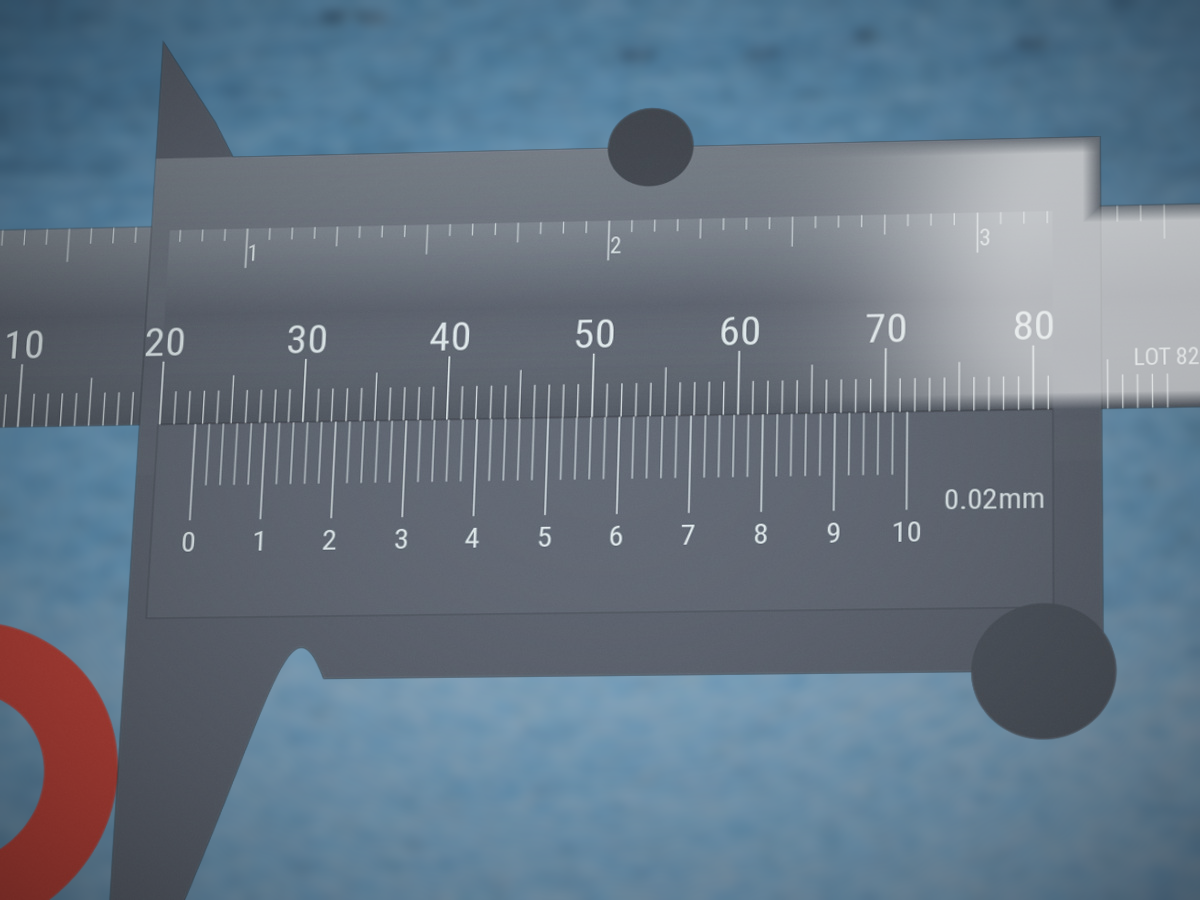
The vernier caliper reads 22.5 mm
